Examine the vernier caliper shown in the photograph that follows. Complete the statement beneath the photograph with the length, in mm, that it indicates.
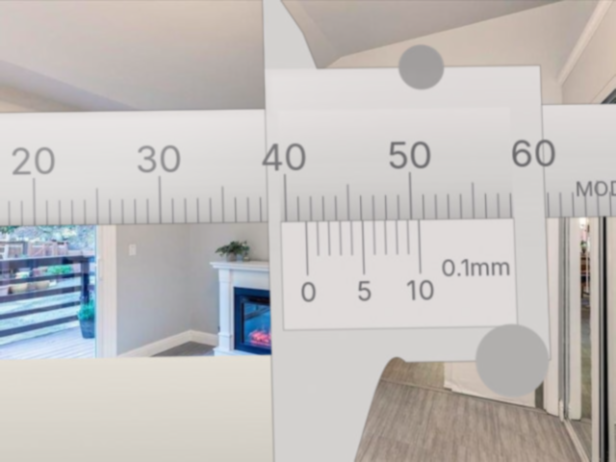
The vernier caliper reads 41.6 mm
